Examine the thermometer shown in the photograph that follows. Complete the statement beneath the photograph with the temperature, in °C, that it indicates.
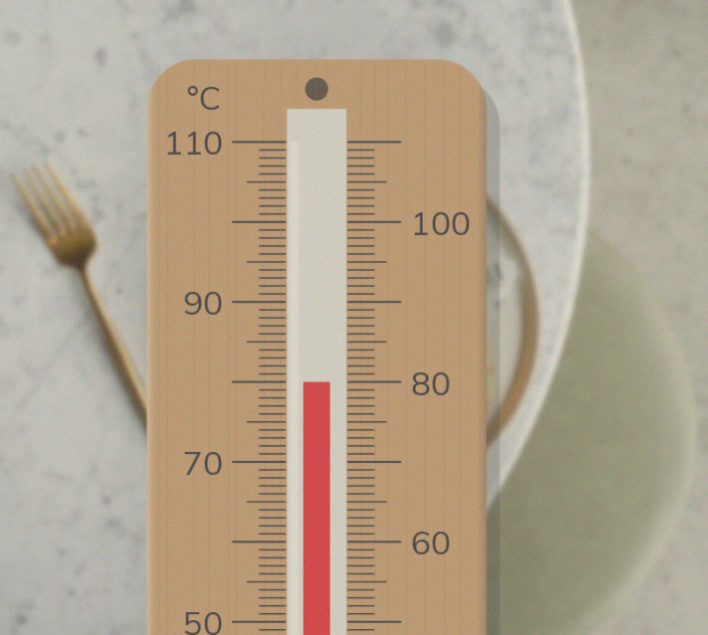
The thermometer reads 80 °C
